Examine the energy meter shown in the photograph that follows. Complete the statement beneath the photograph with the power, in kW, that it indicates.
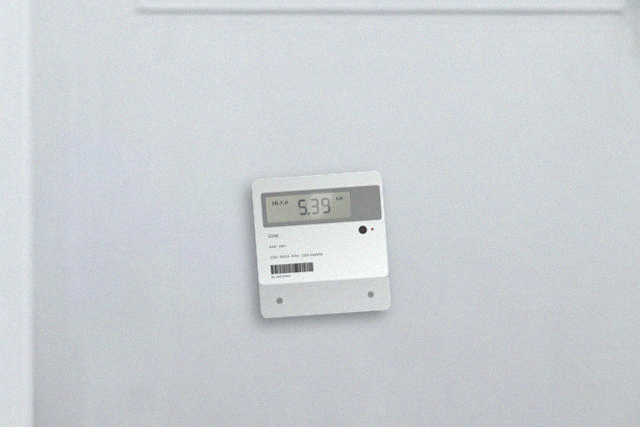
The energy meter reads 5.39 kW
